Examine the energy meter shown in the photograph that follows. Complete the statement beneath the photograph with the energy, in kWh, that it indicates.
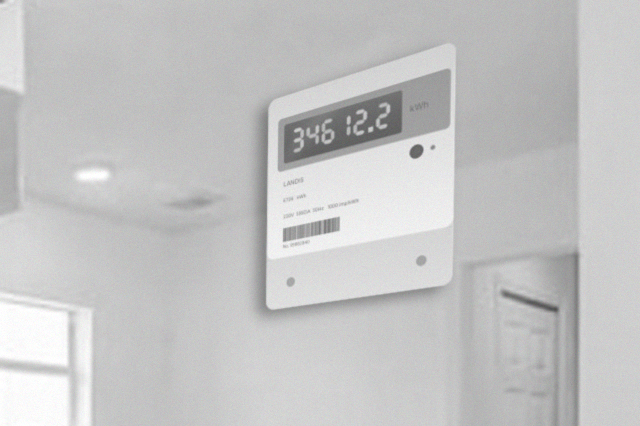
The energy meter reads 34612.2 kWh
